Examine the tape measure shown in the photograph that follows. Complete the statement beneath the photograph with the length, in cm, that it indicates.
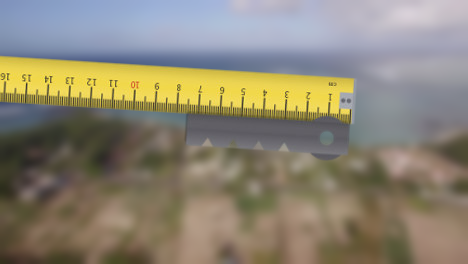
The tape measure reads 7.5 cm
